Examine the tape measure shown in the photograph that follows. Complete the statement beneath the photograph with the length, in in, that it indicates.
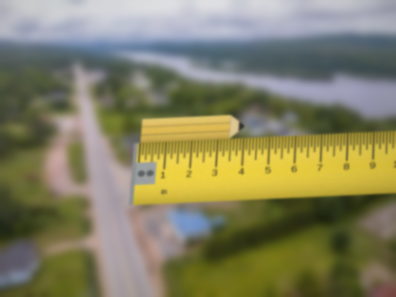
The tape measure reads 4 in
